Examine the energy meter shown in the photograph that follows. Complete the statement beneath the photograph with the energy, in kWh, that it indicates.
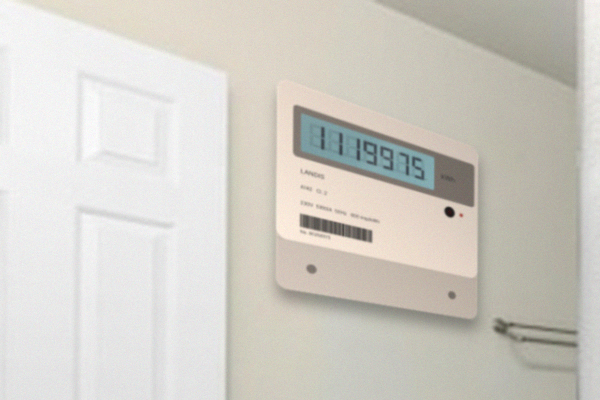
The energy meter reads 1119975 kWh
